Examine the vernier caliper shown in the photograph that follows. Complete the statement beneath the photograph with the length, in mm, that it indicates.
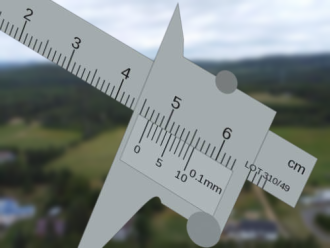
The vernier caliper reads 46.8 mm
